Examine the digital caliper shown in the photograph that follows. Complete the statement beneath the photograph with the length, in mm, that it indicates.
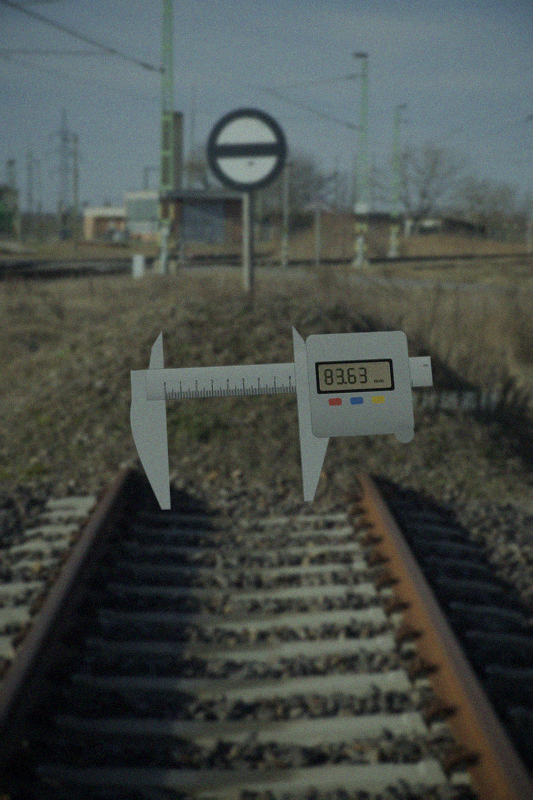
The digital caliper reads 83.63 mm
